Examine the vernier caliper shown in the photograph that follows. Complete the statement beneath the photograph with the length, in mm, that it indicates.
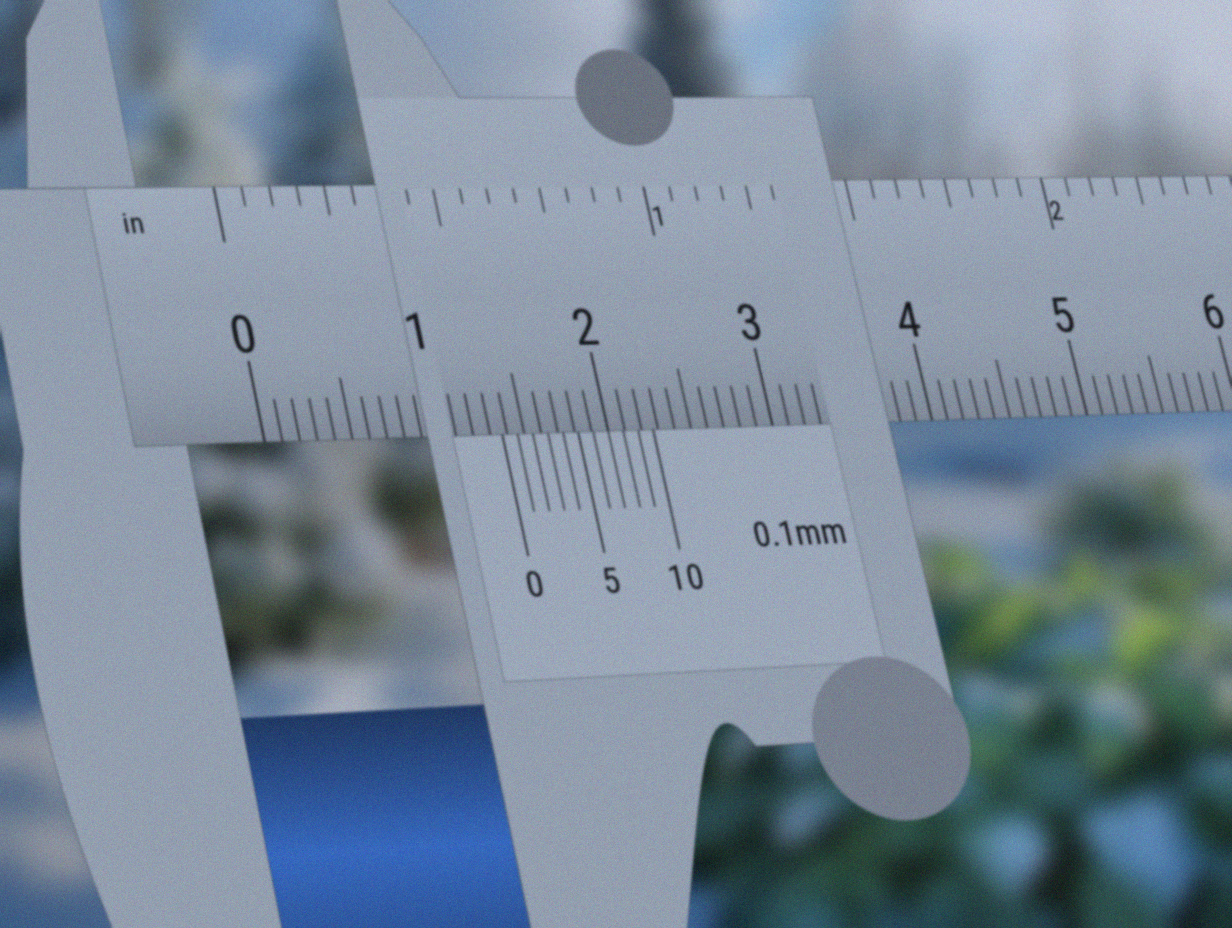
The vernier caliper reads 13.7 mm
